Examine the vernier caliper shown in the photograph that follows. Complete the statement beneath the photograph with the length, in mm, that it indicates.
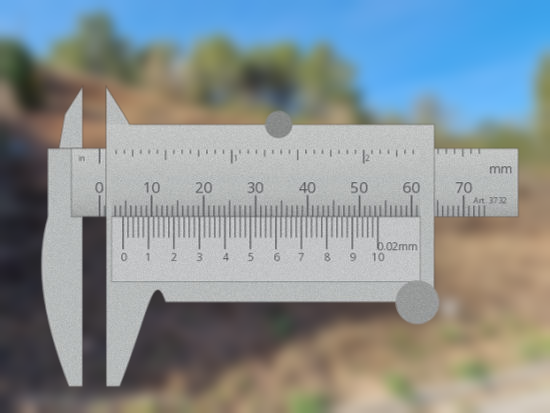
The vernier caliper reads 4.5 mm
